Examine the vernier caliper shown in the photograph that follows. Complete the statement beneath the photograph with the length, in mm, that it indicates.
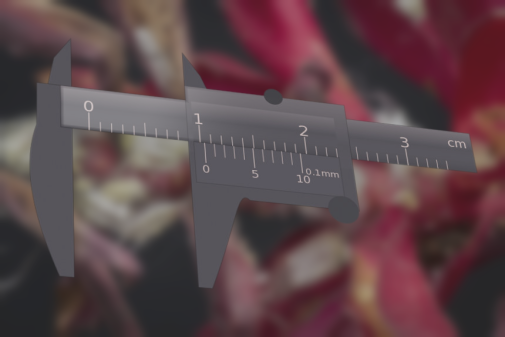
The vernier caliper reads 10.4 mm
